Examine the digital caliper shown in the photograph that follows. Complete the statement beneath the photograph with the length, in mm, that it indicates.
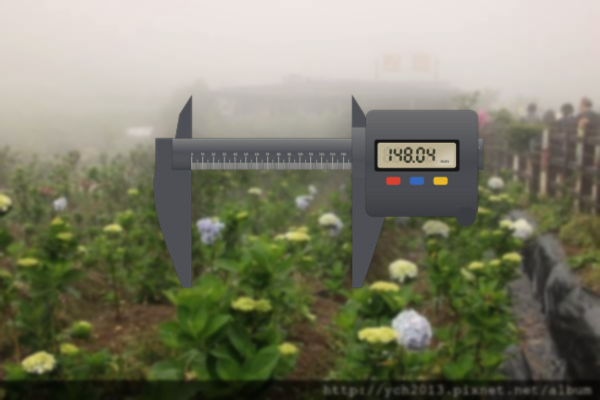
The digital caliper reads 148.04 mm
